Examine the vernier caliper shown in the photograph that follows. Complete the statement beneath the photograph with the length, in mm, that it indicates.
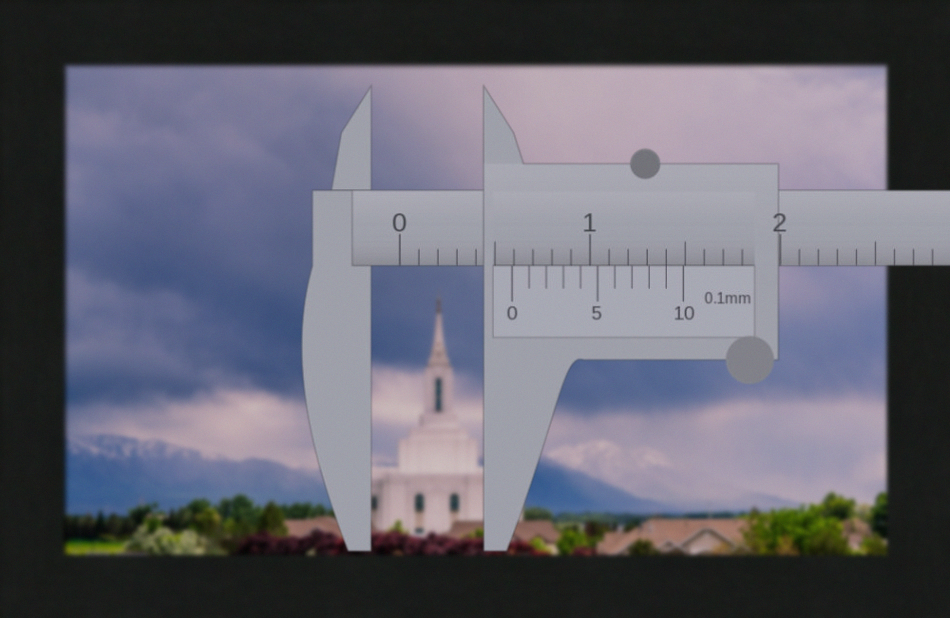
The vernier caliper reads 5.9 mm
